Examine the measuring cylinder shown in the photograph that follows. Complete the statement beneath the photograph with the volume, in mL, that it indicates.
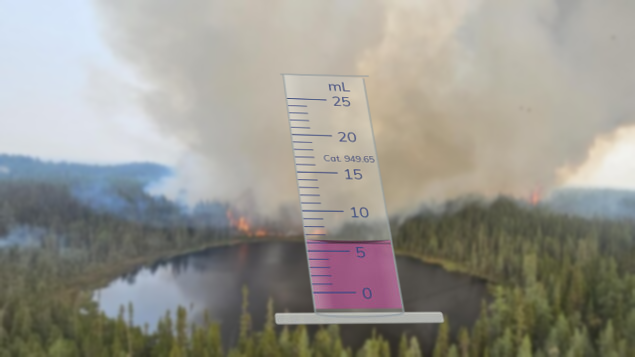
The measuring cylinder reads 6 mL
